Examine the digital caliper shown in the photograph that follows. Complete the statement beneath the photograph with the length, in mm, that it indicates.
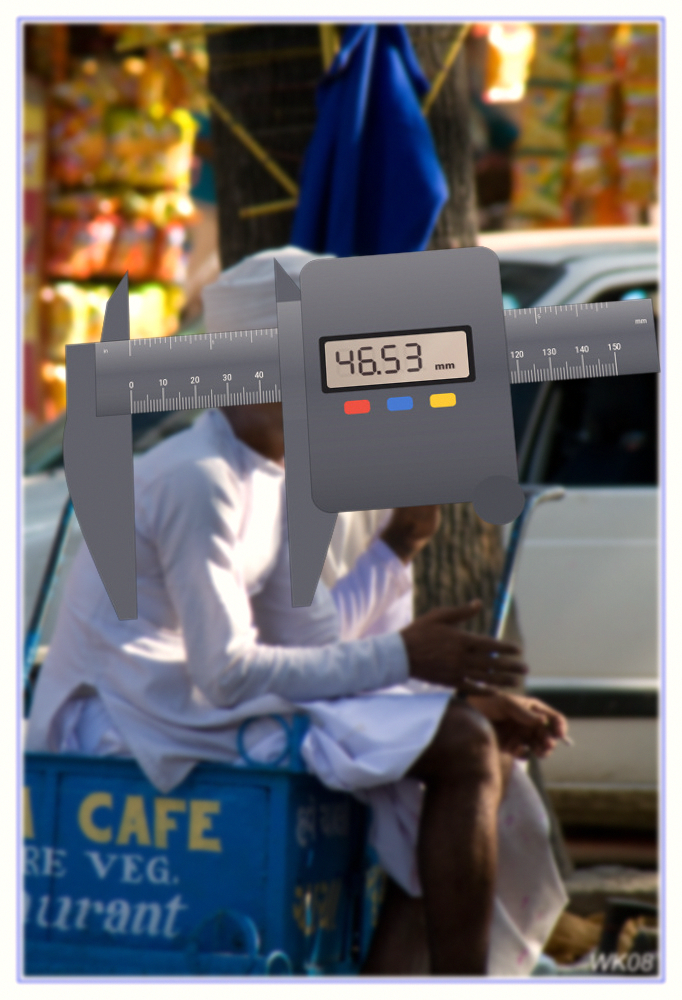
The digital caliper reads 46.53 mm
